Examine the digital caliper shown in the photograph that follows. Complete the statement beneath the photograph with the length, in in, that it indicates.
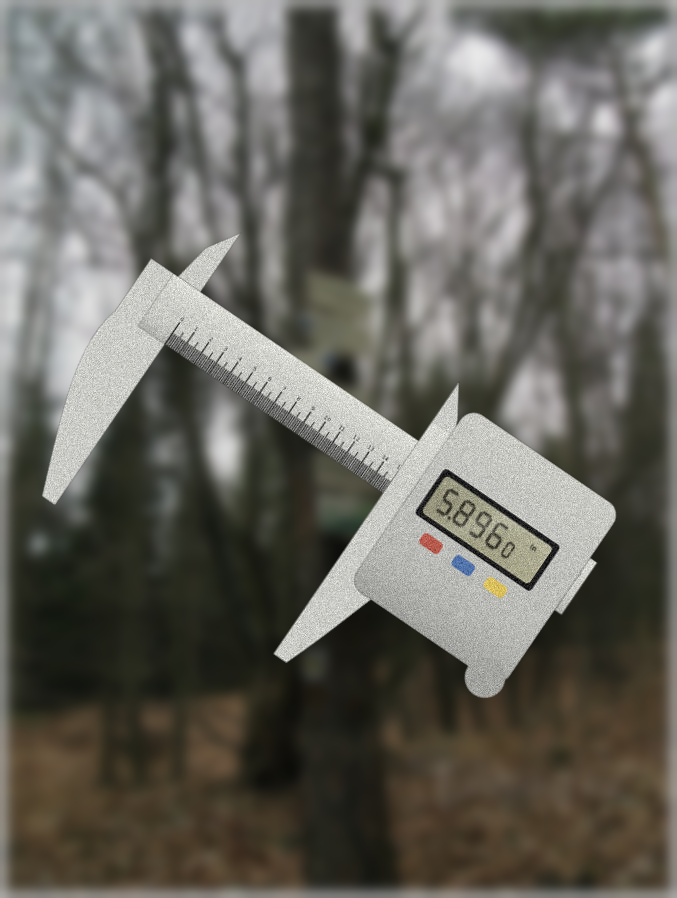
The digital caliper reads 5.8960 in
